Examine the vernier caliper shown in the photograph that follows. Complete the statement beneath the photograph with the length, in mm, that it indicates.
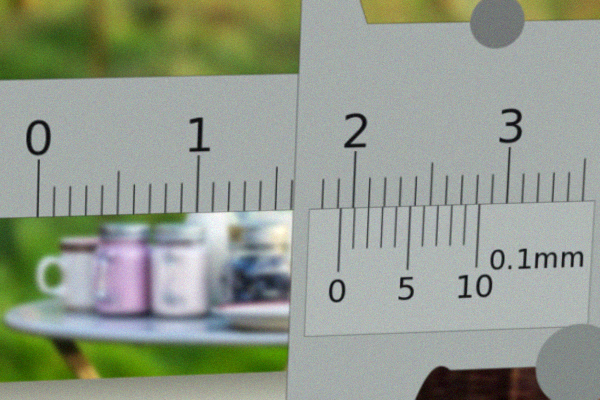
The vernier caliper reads 19.2 mm
